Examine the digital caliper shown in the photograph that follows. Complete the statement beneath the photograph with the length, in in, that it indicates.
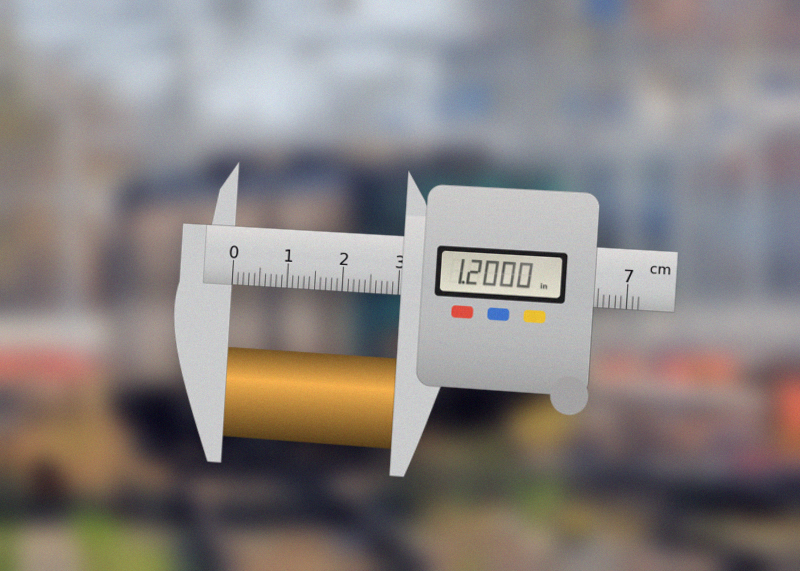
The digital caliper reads 1.2000 in
